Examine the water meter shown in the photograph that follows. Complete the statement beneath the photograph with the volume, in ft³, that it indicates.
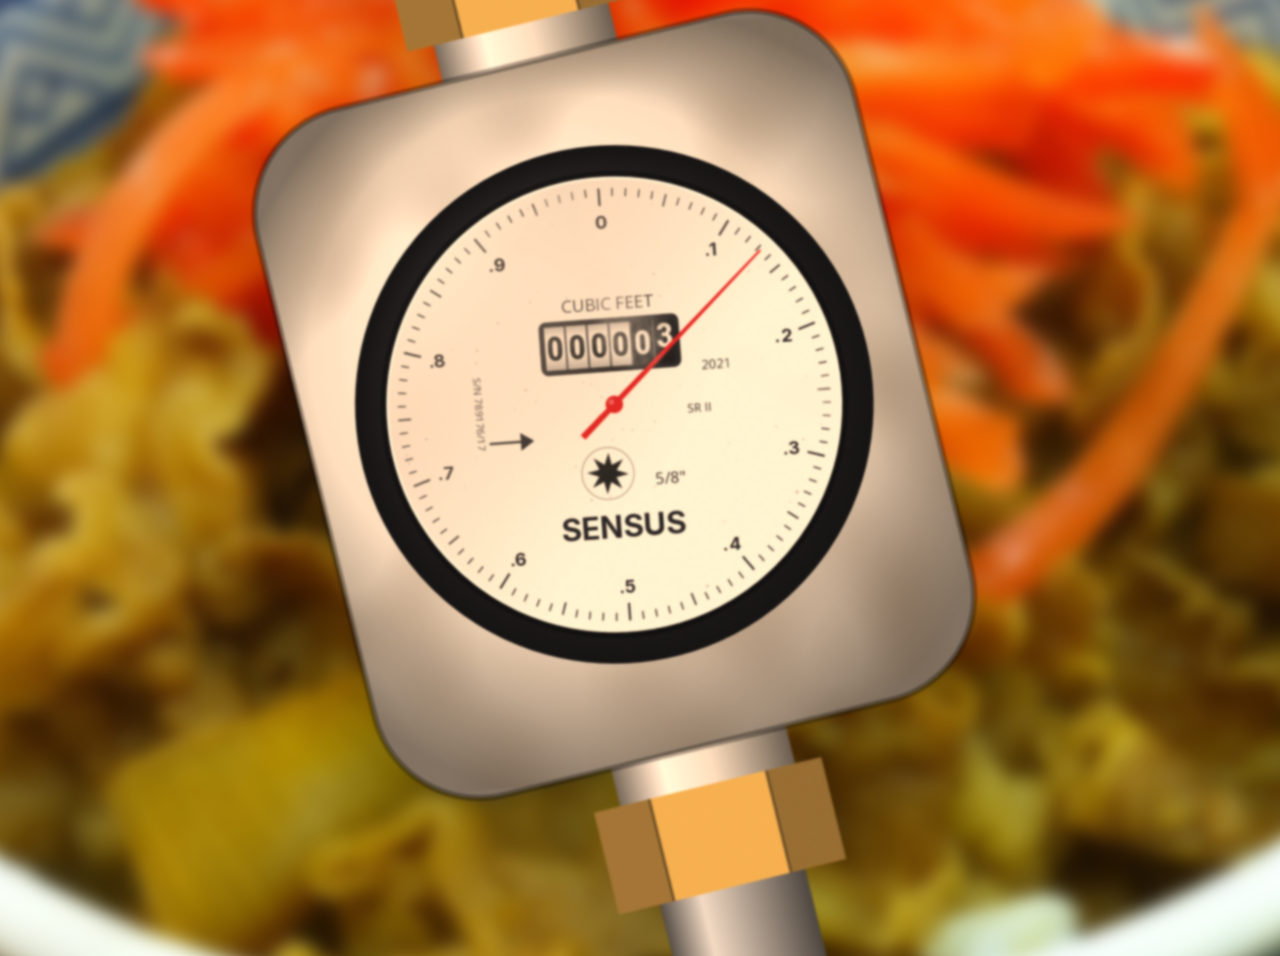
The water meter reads 3.13 ft³
